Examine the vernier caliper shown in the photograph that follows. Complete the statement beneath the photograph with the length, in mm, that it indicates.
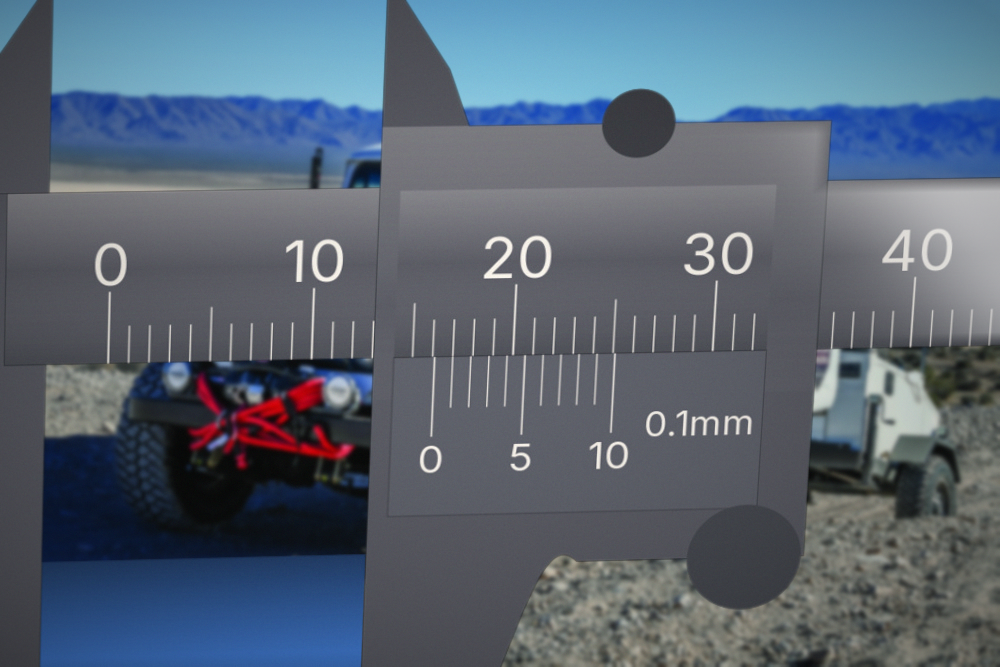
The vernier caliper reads 16.1 mm
